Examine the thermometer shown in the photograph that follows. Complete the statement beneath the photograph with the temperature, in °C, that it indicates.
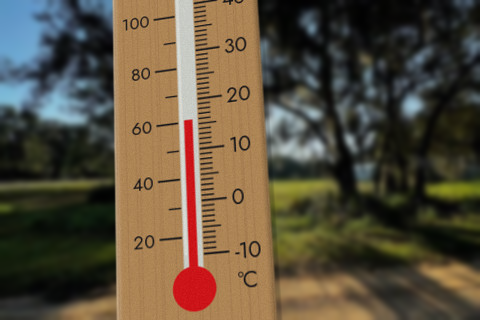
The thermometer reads 16 °C
